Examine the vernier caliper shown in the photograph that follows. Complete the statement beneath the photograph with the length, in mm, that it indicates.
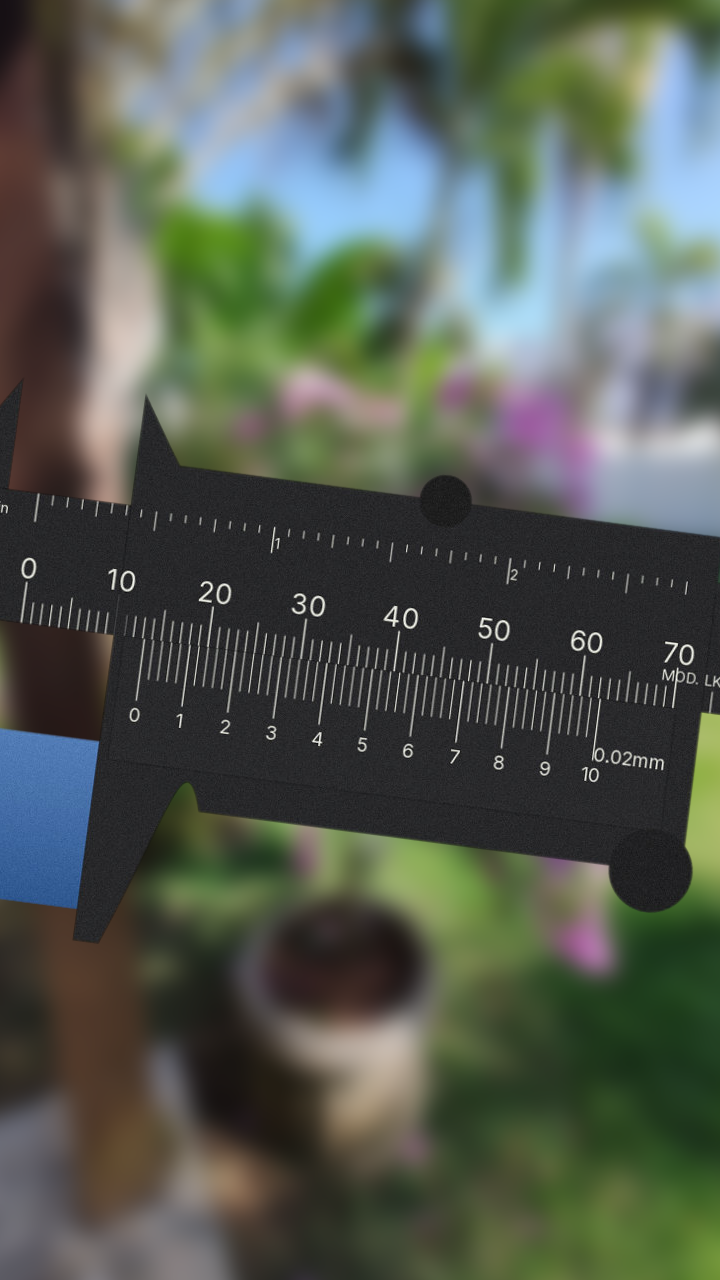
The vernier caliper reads 13.2 mm
